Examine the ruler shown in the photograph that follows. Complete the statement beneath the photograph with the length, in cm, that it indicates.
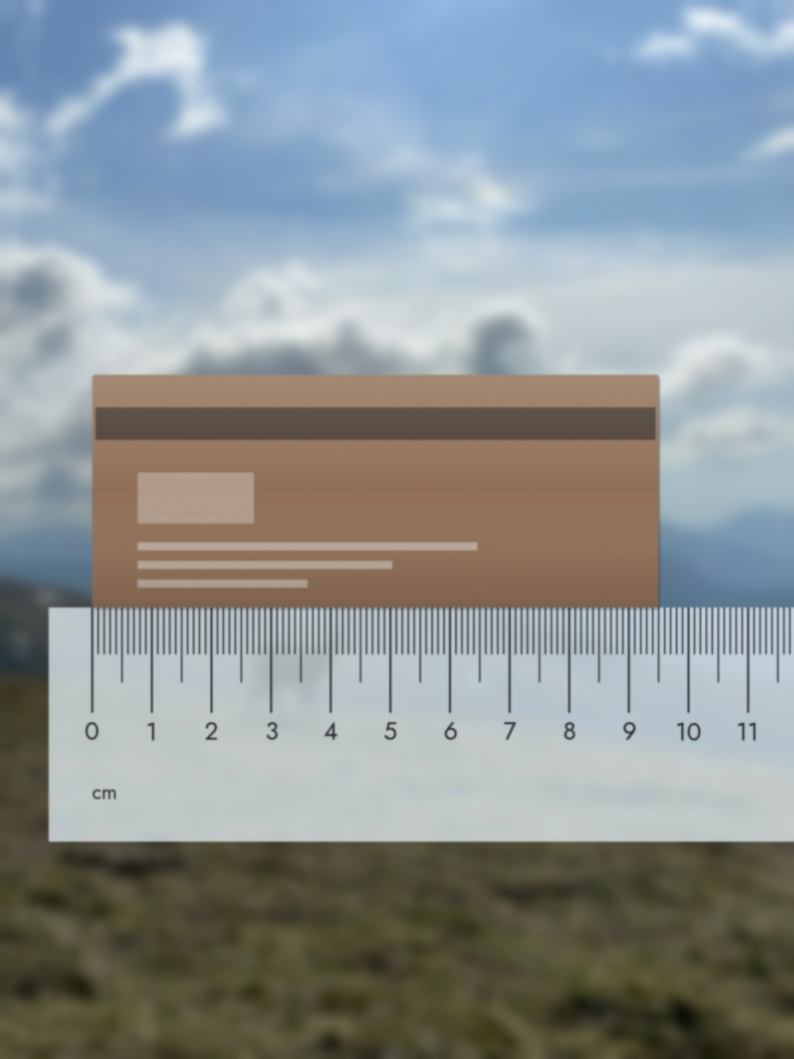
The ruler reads 9.5 cm
